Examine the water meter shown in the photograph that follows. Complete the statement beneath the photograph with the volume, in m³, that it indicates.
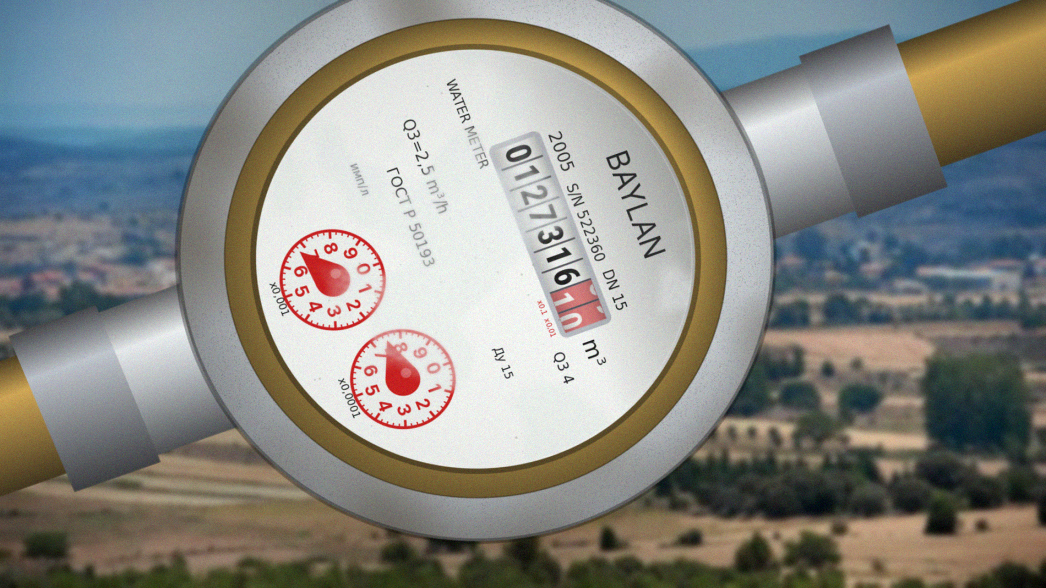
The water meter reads 127316.0967 m³
